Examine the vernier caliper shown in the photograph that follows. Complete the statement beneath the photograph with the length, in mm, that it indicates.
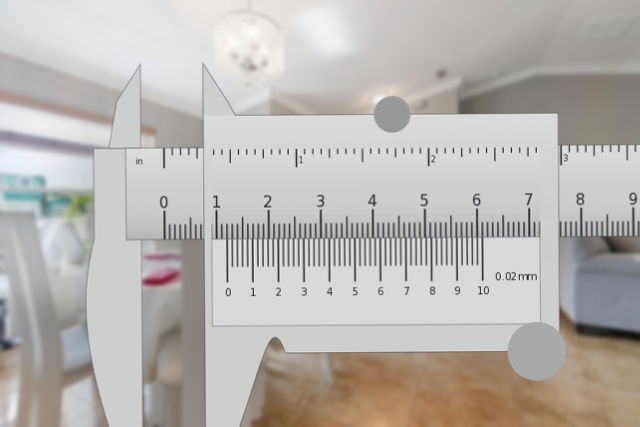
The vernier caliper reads 12.0 mm
